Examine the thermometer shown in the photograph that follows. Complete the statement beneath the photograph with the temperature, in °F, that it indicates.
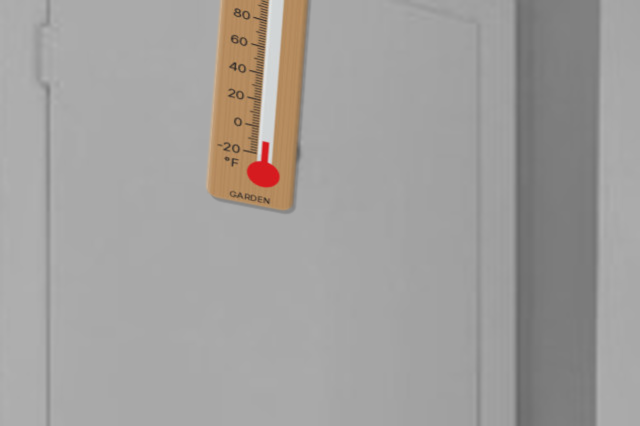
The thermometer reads -10 °F
